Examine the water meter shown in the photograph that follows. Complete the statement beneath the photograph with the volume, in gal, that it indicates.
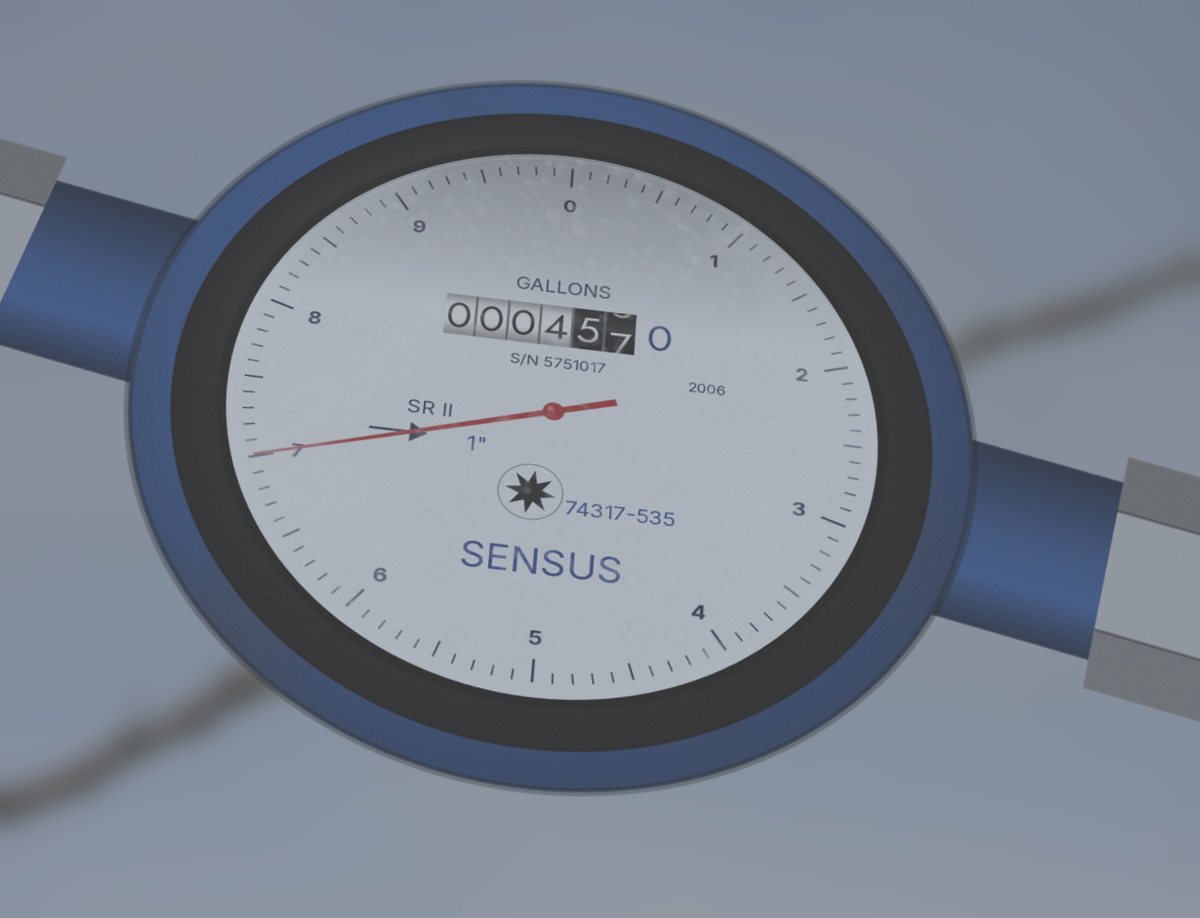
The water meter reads 4567.0 gal
